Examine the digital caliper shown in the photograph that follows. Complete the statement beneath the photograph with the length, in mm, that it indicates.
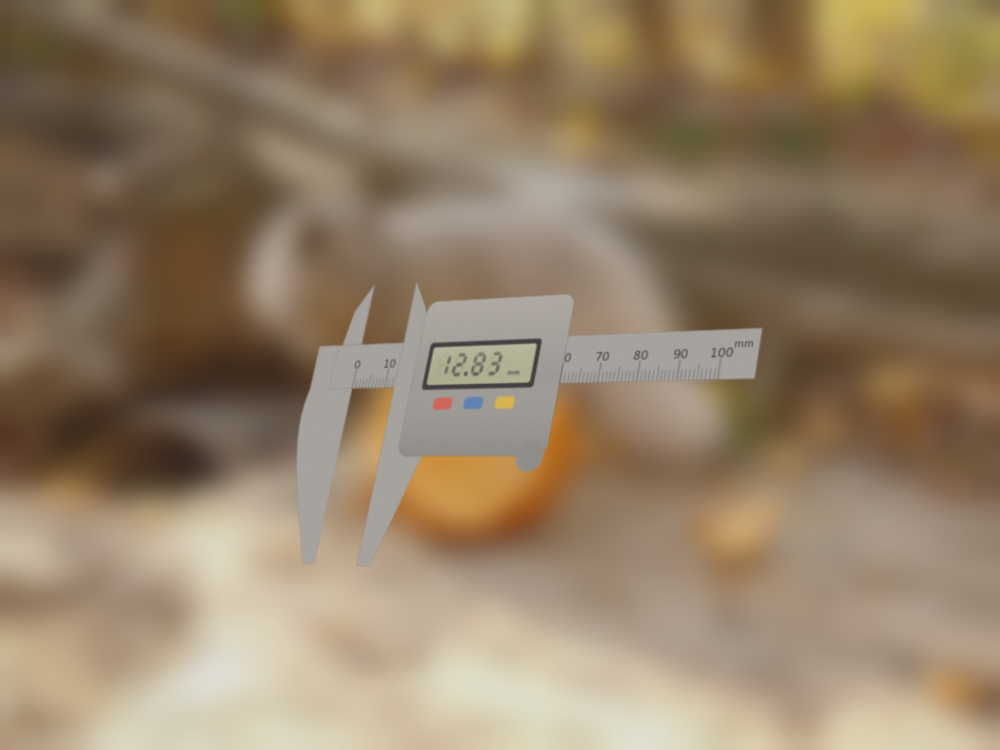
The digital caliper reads 12.83 mm
